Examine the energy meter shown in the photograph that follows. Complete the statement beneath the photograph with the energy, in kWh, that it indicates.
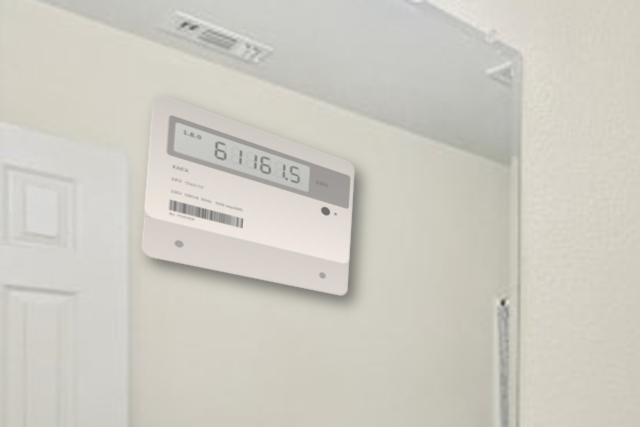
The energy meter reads 61161.5 kWh
